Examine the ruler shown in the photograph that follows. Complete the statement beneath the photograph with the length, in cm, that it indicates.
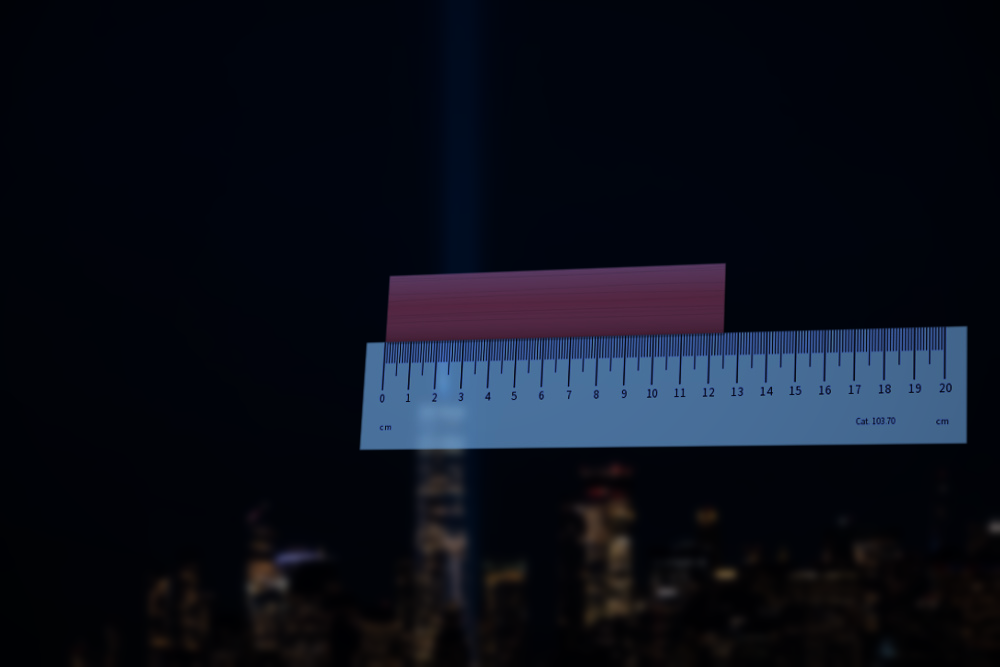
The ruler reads 12.5 cm
